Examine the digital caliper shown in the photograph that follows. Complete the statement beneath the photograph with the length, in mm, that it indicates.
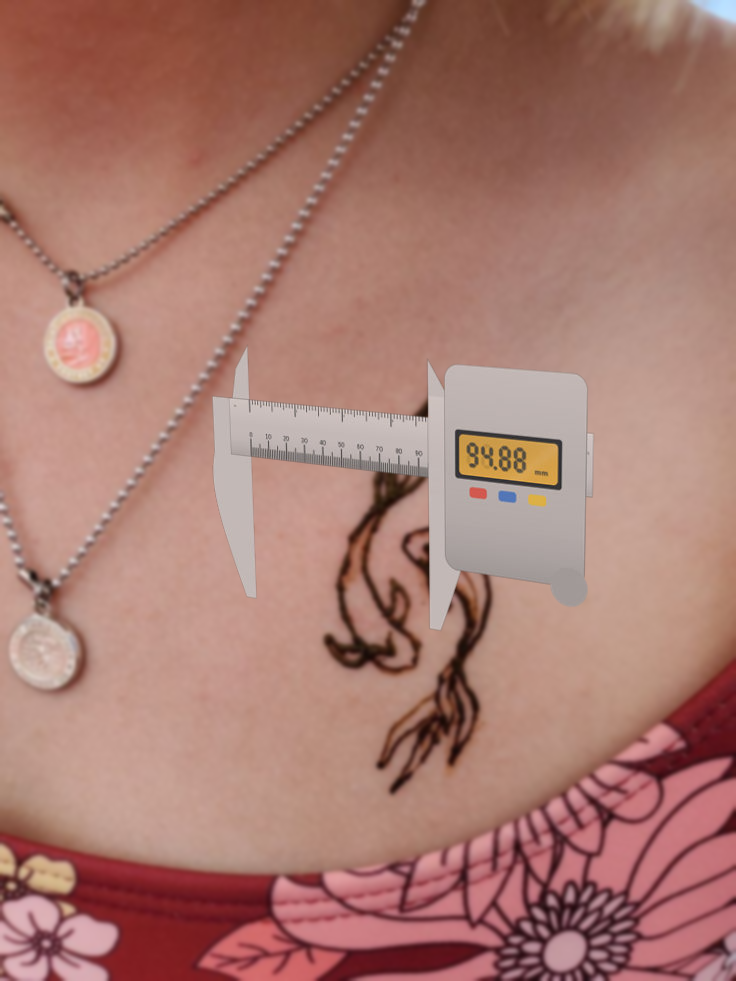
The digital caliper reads 94.88 mm
